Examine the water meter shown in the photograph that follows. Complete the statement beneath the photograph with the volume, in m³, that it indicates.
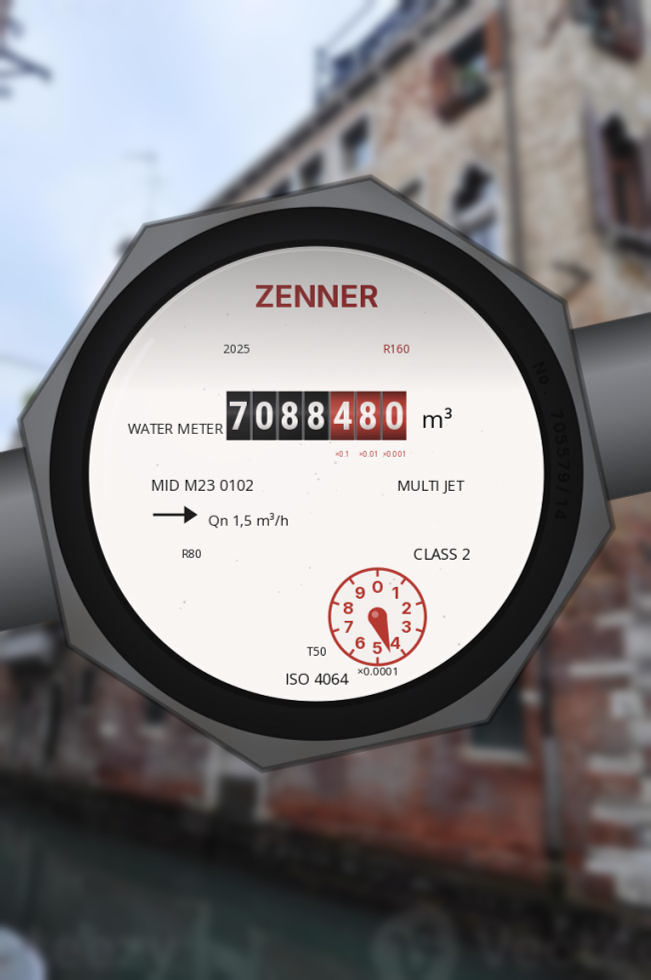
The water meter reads 7088.4804 m³
